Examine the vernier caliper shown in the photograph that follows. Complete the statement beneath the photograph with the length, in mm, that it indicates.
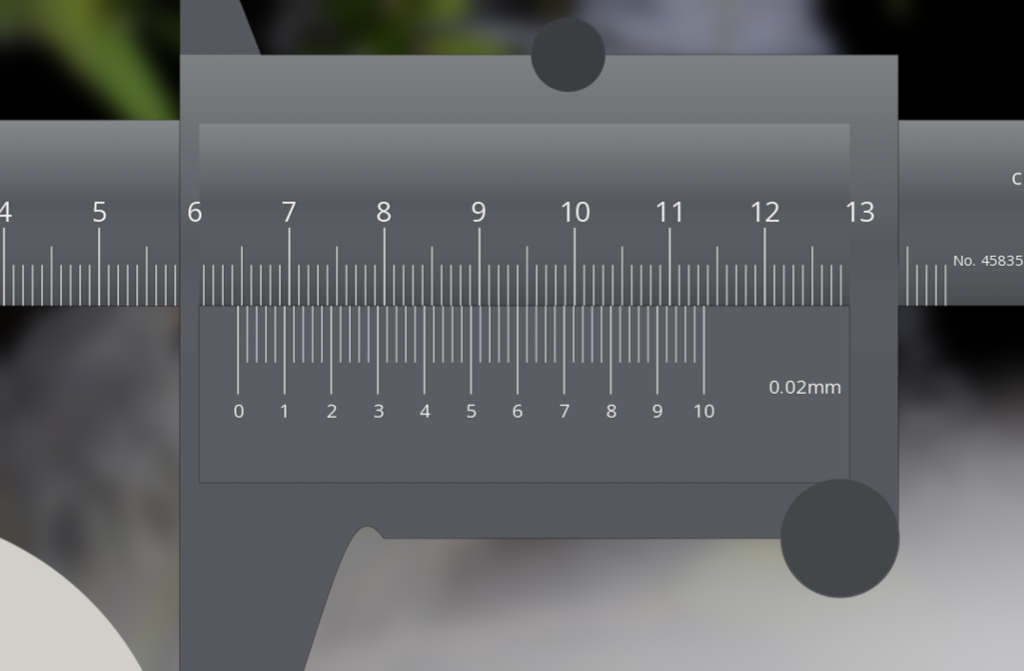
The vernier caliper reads 64.6 mm
